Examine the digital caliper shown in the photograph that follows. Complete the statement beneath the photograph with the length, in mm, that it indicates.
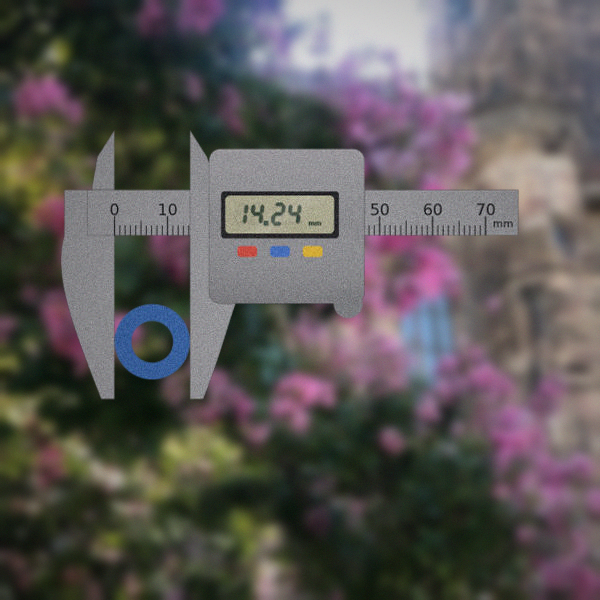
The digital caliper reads 14.24 mm
